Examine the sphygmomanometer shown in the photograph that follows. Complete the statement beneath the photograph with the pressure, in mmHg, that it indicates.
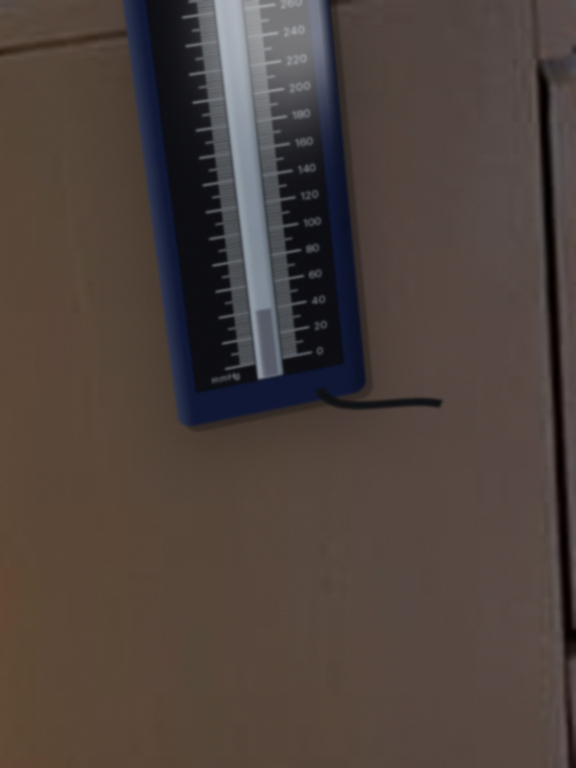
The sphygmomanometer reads 40 mmHg
